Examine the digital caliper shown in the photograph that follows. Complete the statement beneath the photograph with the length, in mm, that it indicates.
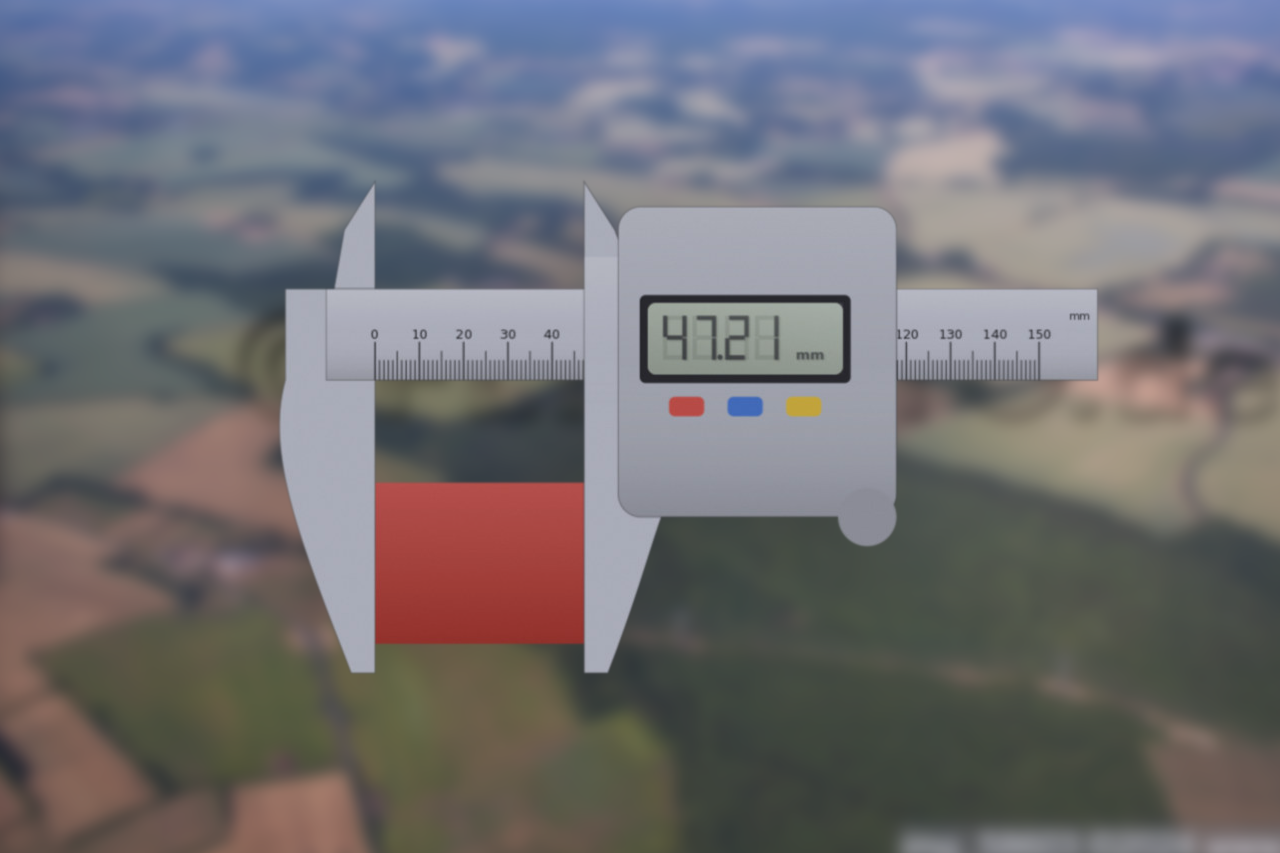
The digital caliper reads 47.21 mm
